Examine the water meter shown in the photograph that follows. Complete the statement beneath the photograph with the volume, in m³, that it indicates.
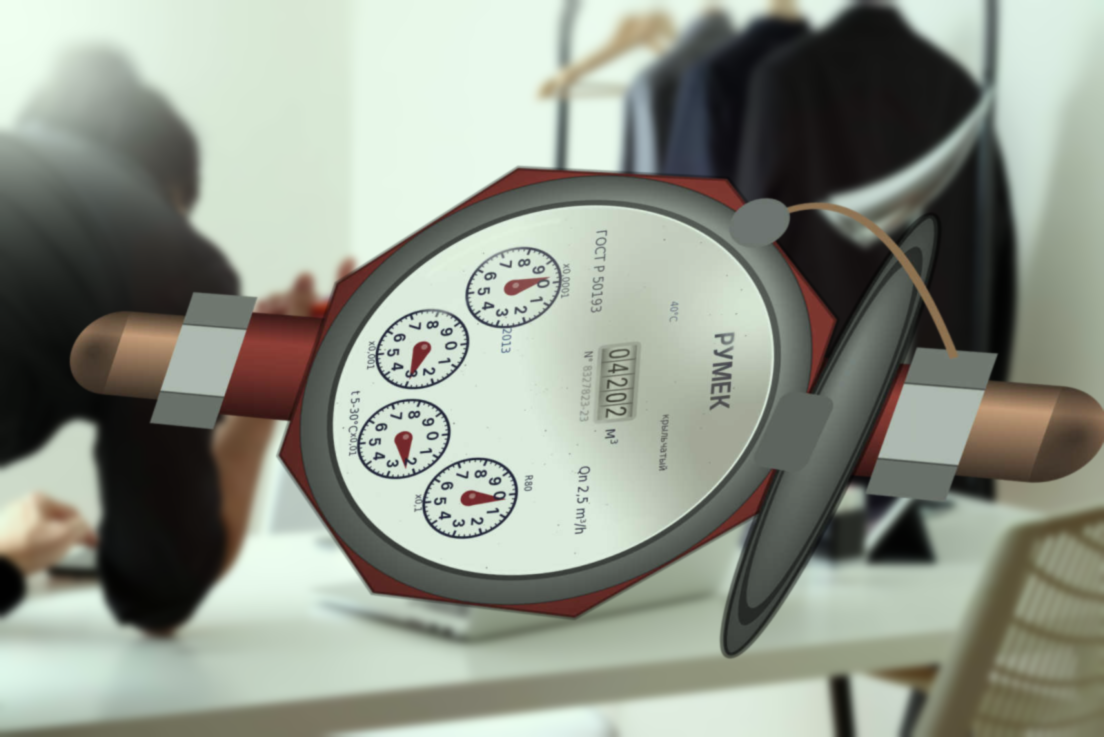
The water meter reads 4202.0229 m³
